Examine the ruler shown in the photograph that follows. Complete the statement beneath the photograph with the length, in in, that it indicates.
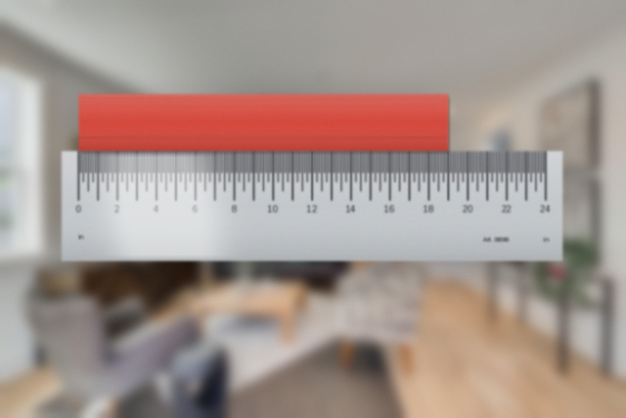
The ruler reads 19 in
